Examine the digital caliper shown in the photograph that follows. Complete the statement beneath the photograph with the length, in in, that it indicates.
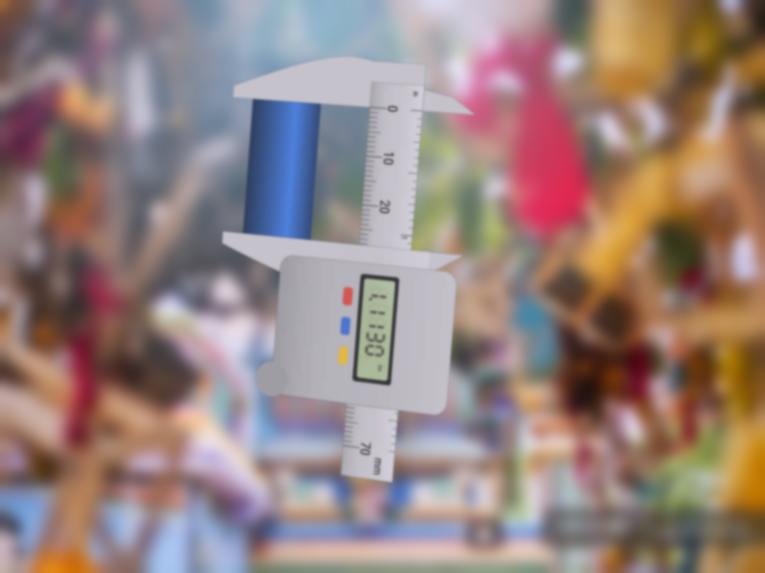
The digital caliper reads 1.1130 in
